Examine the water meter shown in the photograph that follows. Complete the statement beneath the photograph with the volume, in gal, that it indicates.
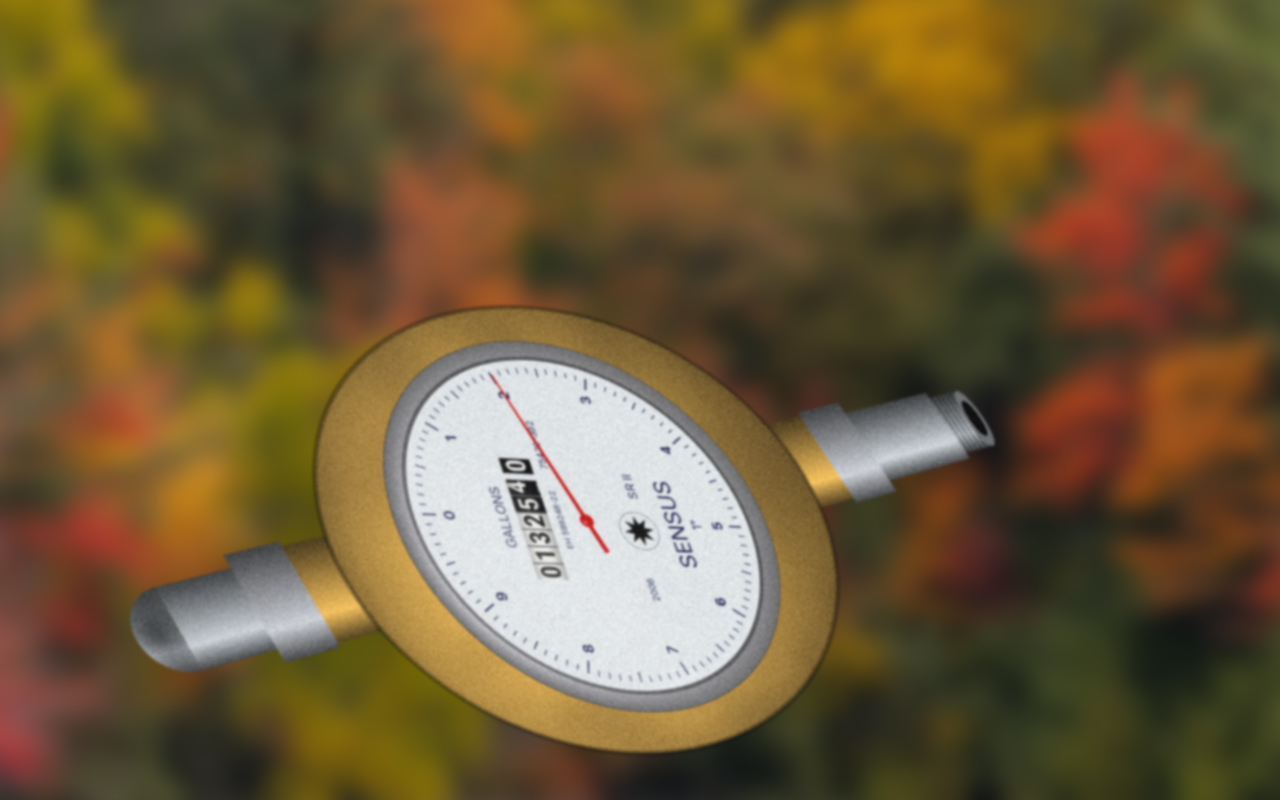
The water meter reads 132542.0 gal
